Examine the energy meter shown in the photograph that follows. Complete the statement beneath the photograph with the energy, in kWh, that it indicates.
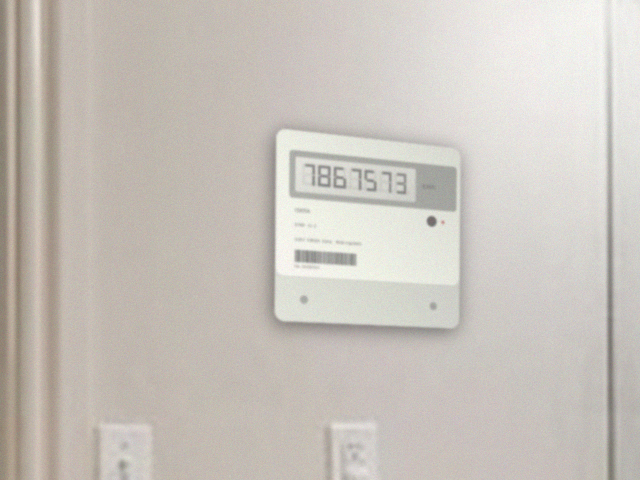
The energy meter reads 7867573 kWh
